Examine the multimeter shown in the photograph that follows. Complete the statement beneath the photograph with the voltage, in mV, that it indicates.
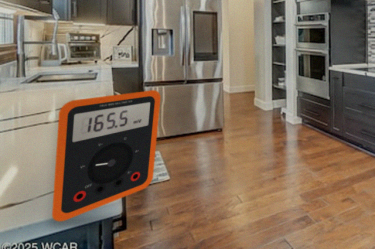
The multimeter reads 165.5 mV
